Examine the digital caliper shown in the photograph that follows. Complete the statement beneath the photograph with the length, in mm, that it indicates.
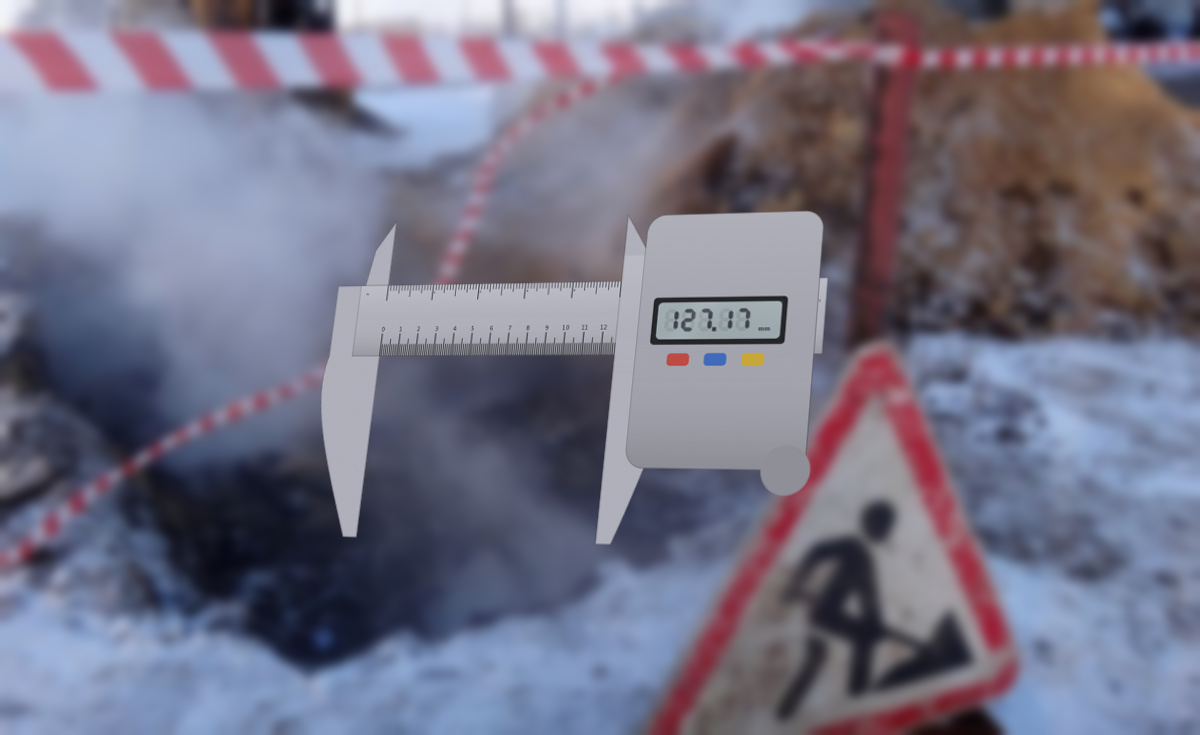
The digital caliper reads 127.17 mm
